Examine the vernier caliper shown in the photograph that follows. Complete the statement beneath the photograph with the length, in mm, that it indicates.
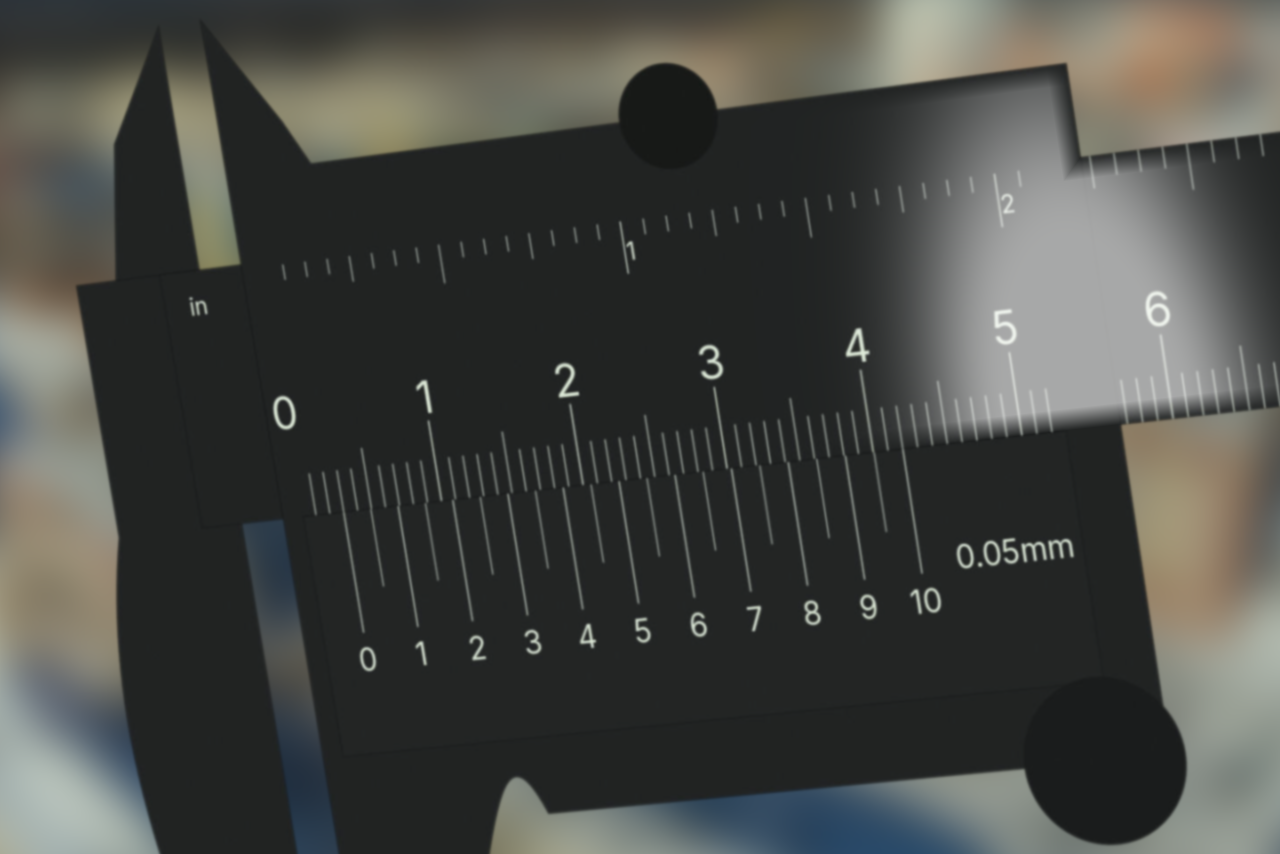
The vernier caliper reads 3.0 mm
